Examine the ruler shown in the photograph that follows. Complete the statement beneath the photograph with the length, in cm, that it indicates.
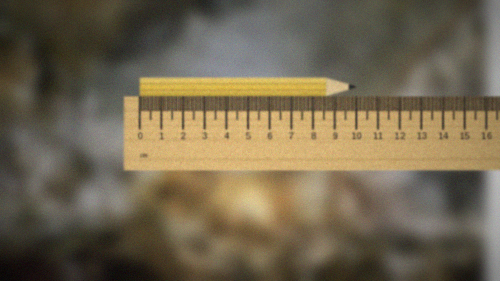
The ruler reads 10 cm
